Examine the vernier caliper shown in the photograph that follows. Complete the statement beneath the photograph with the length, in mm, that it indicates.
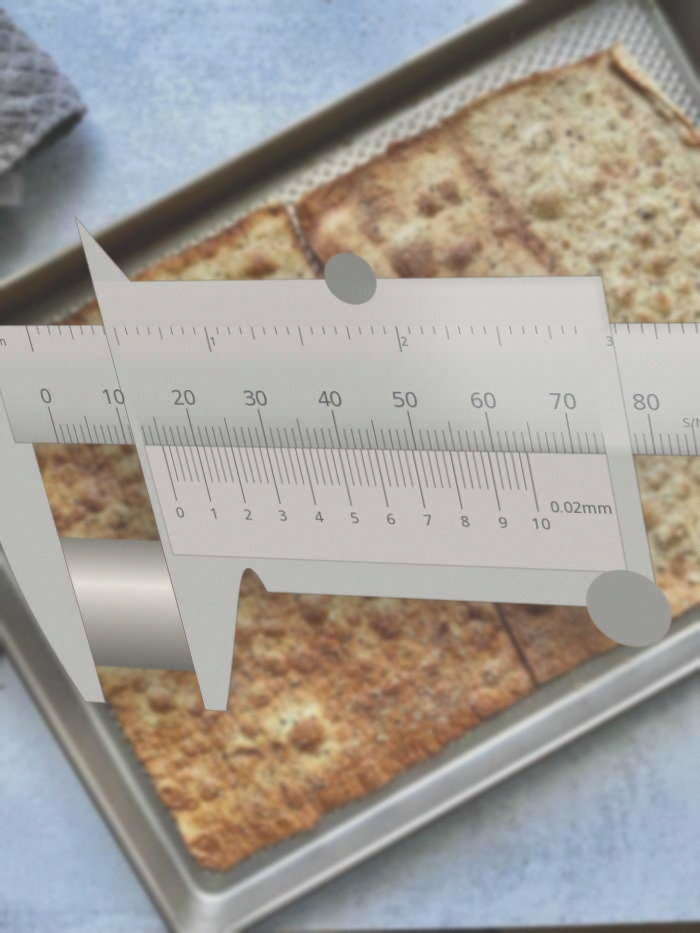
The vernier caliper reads 15.2 mm
